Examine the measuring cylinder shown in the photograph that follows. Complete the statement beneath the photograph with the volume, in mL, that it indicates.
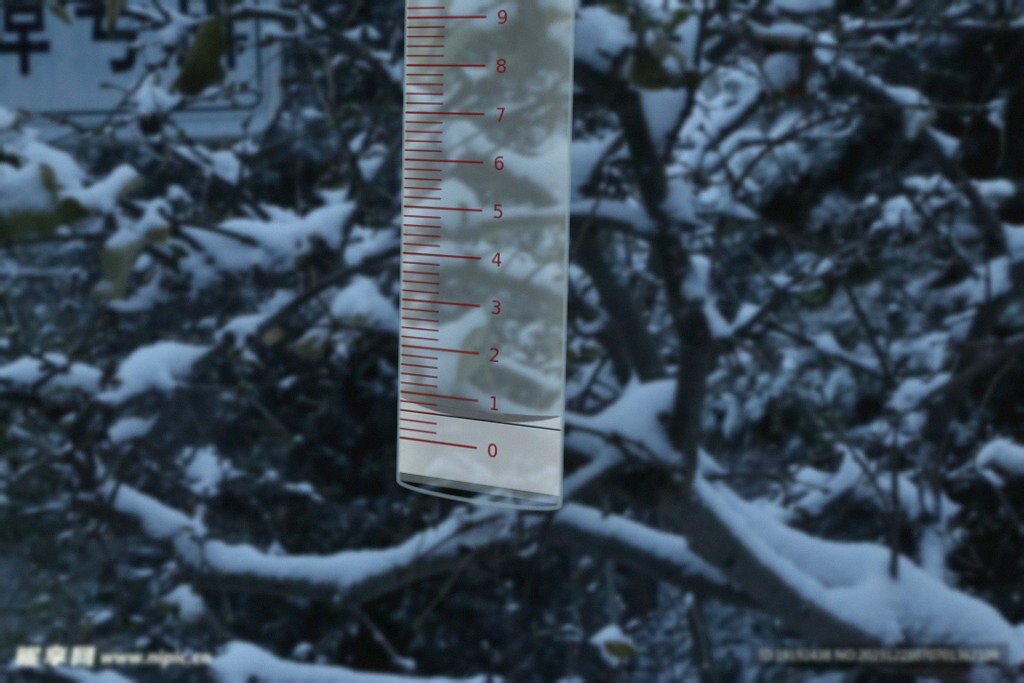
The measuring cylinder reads 0.6 mL
